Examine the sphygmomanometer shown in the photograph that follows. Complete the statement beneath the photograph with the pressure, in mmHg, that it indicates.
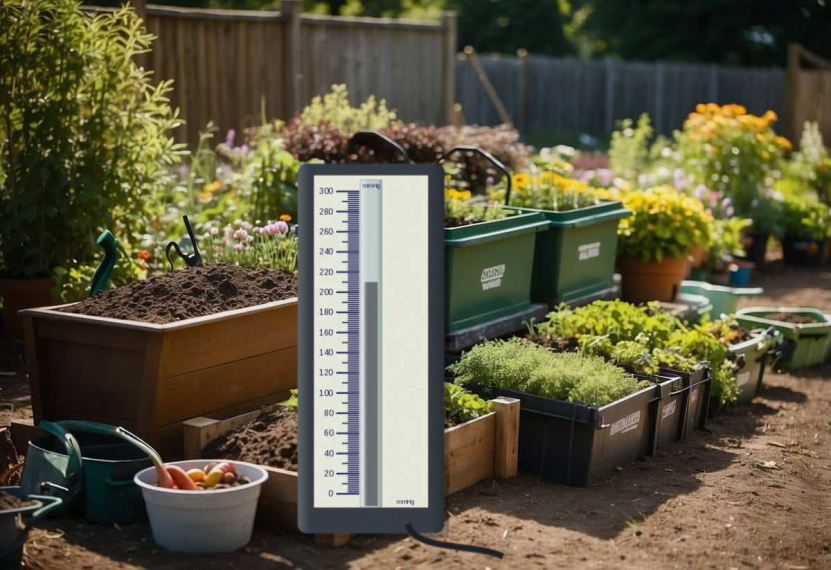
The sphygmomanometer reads 210 mmHg
